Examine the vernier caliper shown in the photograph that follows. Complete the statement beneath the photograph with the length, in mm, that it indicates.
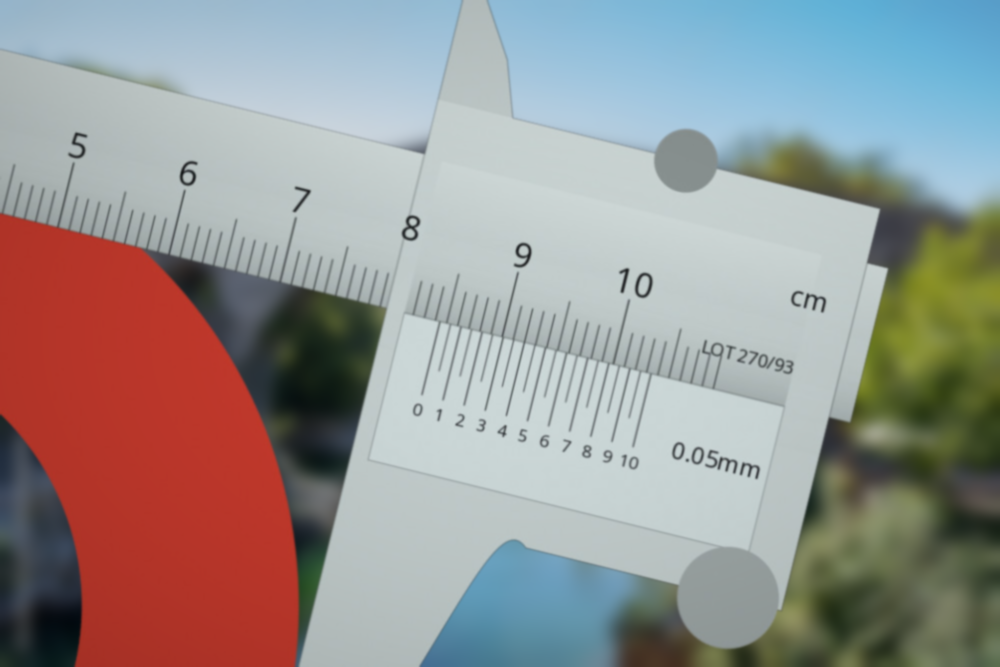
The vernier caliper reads 84.4 mm
